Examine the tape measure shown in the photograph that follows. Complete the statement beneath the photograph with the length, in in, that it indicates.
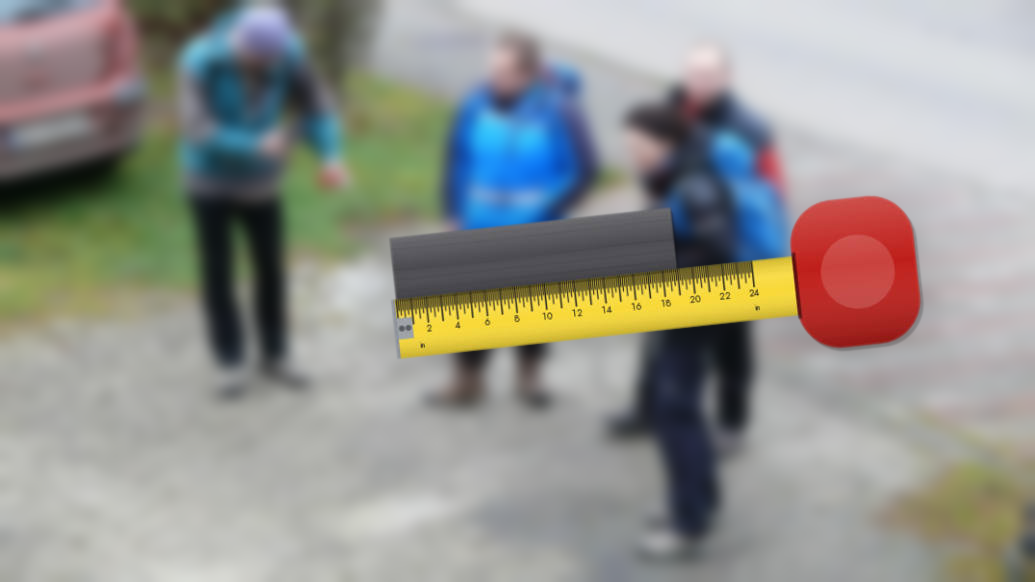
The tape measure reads 19 in
